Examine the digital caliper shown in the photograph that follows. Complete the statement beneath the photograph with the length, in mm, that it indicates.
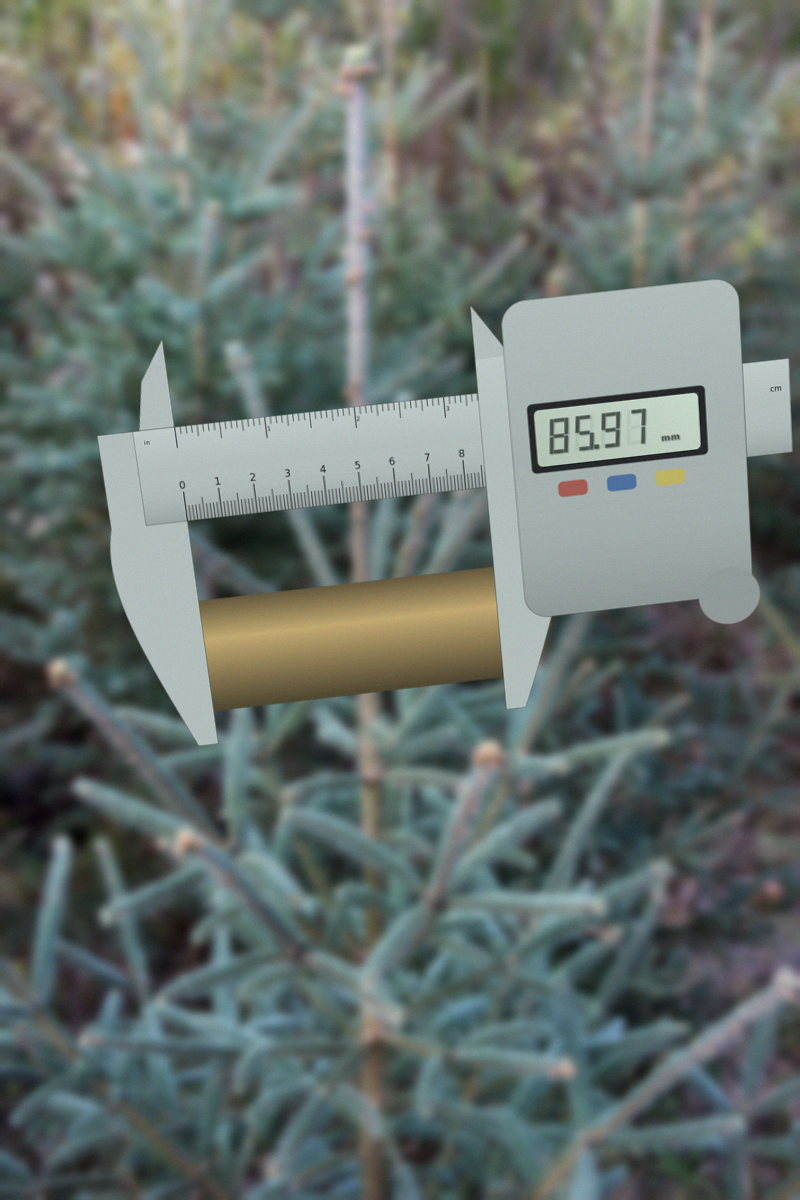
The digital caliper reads 85.97 mm
